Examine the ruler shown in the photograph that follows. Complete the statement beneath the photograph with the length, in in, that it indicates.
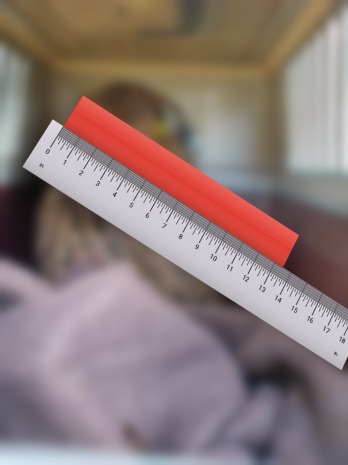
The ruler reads 13.5 in
